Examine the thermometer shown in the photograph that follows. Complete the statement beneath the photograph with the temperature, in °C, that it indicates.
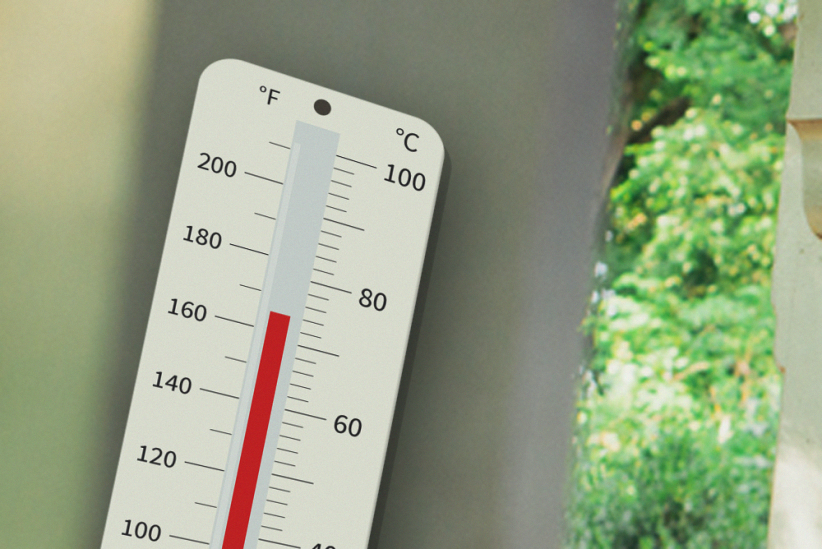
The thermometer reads 74 °C
